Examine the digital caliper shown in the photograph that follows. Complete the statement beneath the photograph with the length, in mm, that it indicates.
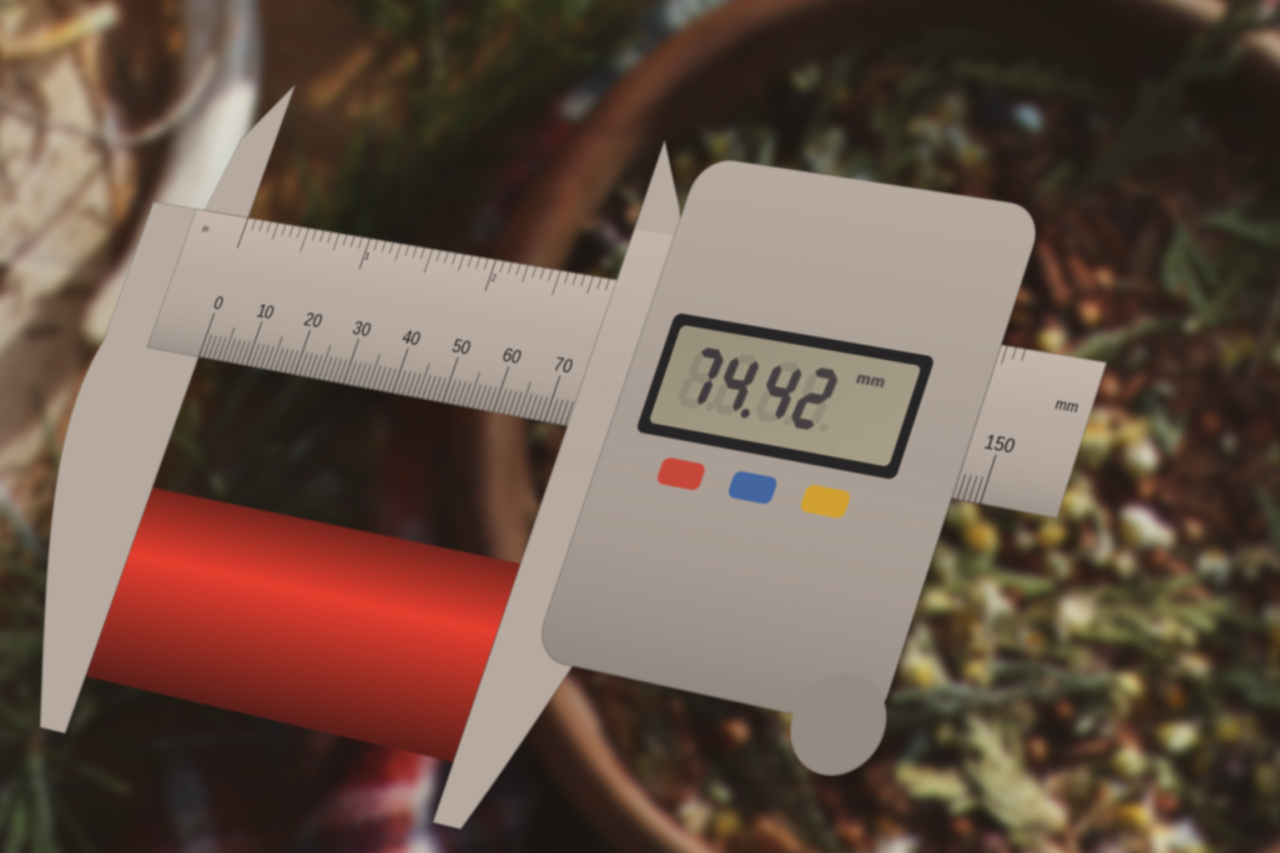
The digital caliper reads 74.42 mm
